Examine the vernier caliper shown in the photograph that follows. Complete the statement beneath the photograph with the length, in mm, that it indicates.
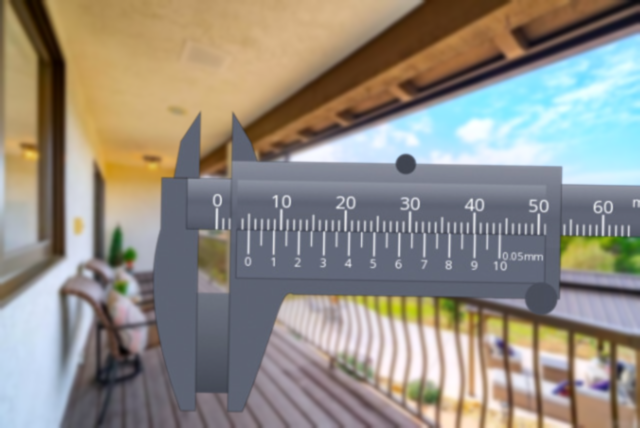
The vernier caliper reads 5.0 mm
